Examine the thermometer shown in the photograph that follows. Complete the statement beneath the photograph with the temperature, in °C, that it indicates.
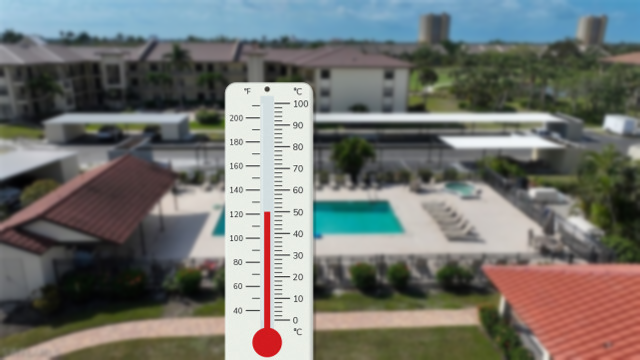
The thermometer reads 50 °C
